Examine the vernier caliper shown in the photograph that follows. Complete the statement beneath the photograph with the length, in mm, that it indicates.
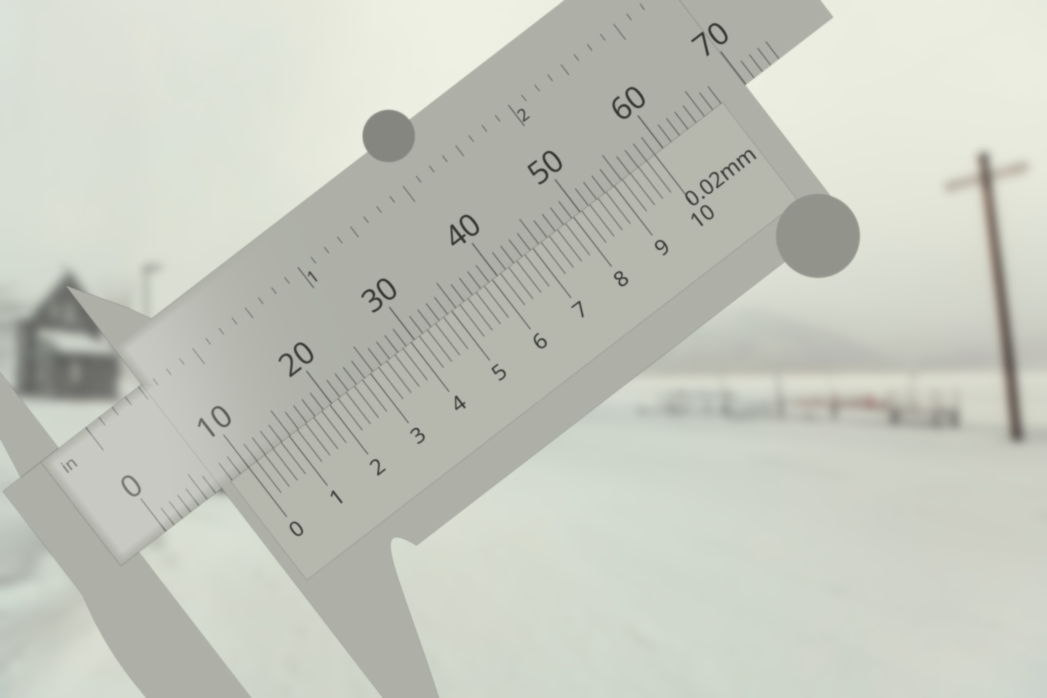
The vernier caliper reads 10.0 mm
